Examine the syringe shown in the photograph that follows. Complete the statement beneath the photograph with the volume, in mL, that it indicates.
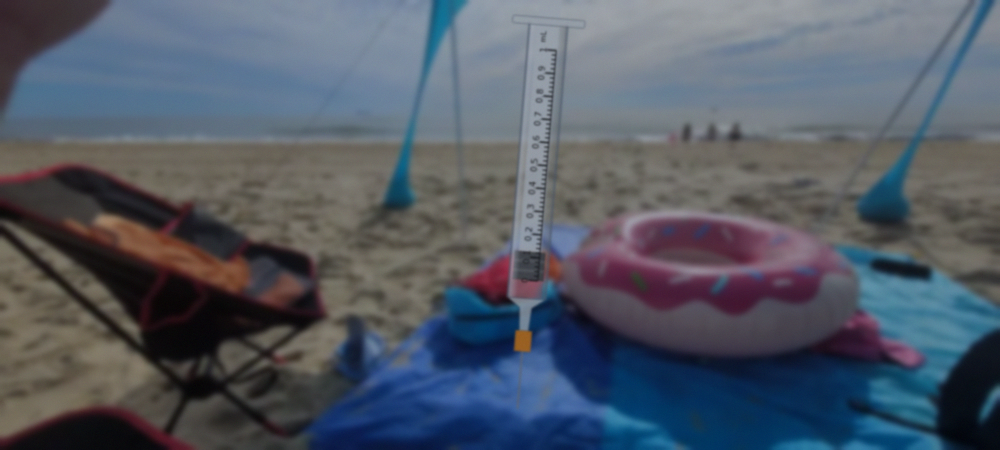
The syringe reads 0 mL
